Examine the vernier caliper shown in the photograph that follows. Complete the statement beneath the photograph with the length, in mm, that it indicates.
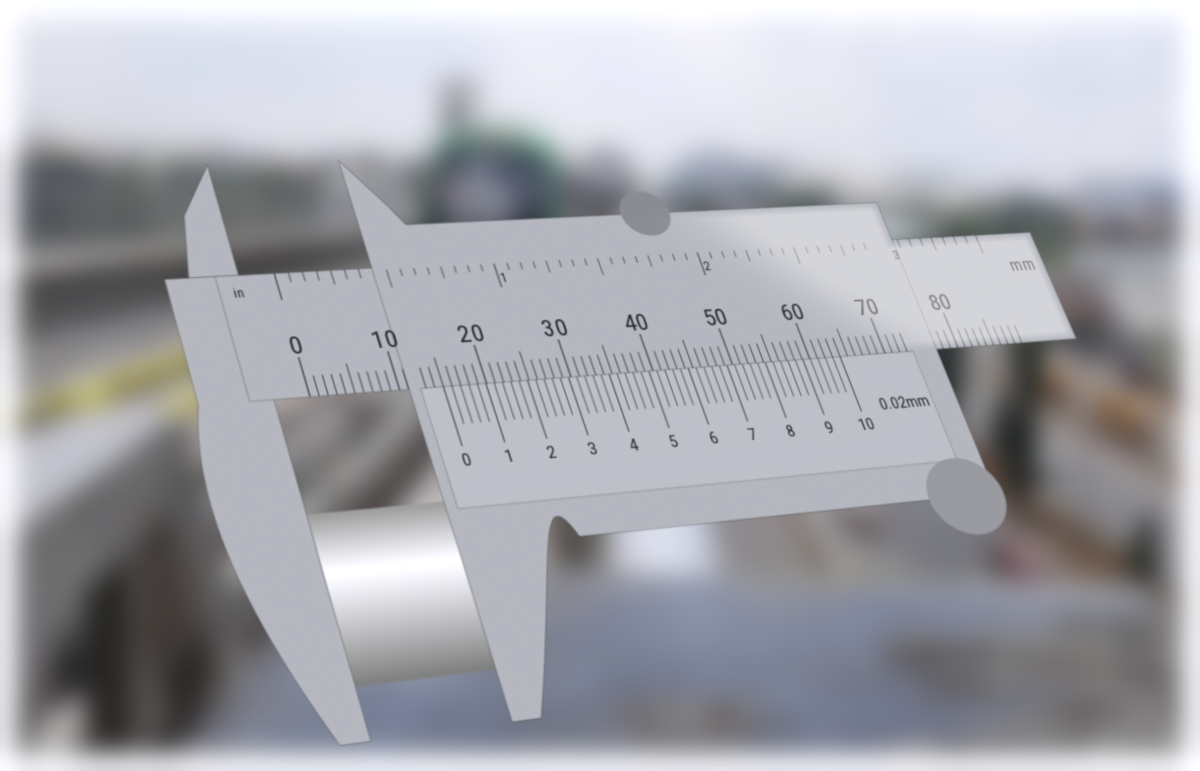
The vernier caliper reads 15.0 mm
